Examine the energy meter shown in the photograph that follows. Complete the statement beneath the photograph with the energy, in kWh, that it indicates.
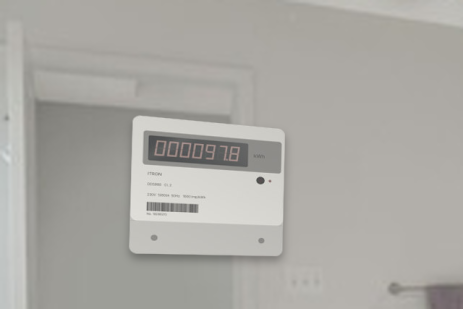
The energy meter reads 97.8 kWh
